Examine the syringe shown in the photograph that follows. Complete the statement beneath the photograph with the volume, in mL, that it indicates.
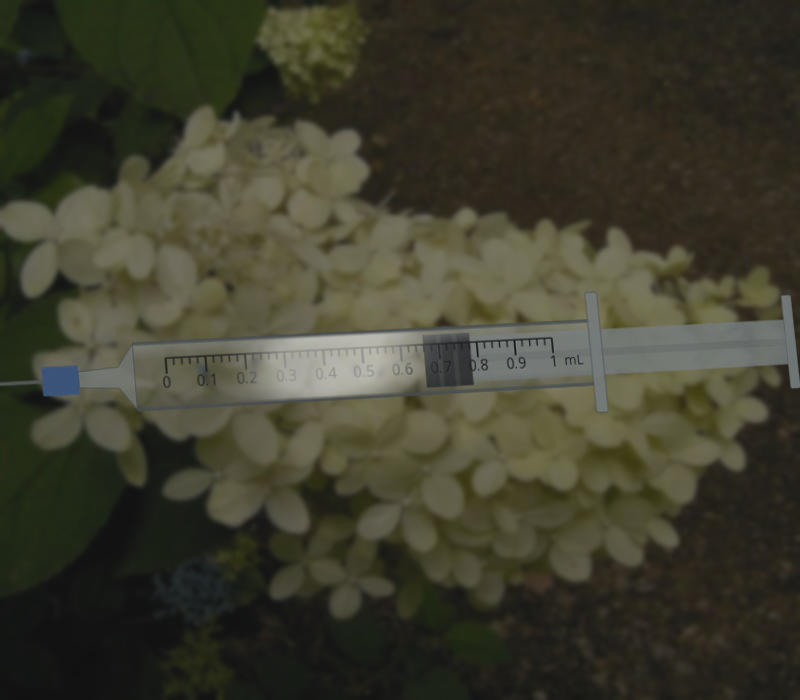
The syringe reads 0.66 mL
